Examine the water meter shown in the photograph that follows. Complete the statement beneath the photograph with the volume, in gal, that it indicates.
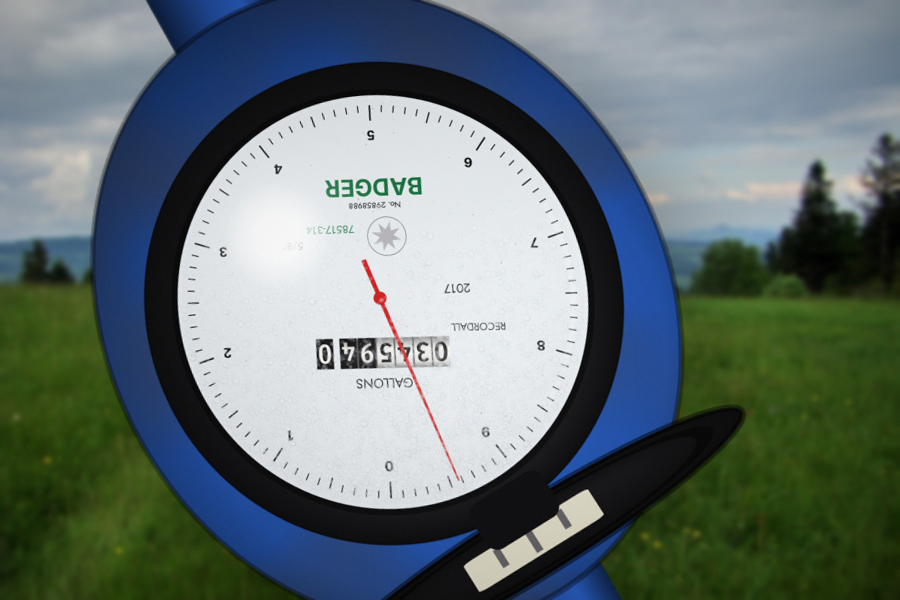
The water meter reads 345939.4 gal
